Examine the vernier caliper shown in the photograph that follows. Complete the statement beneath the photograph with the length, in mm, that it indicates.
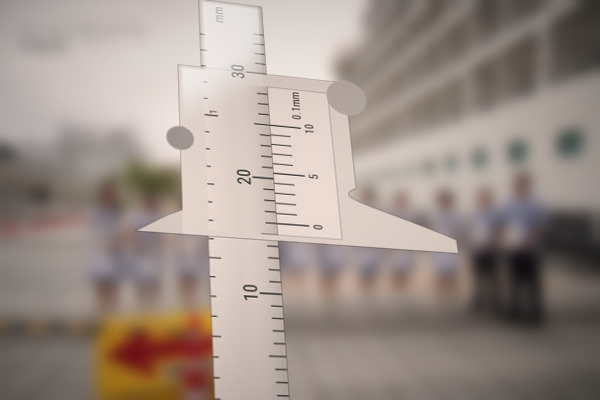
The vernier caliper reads 16.0 mm
